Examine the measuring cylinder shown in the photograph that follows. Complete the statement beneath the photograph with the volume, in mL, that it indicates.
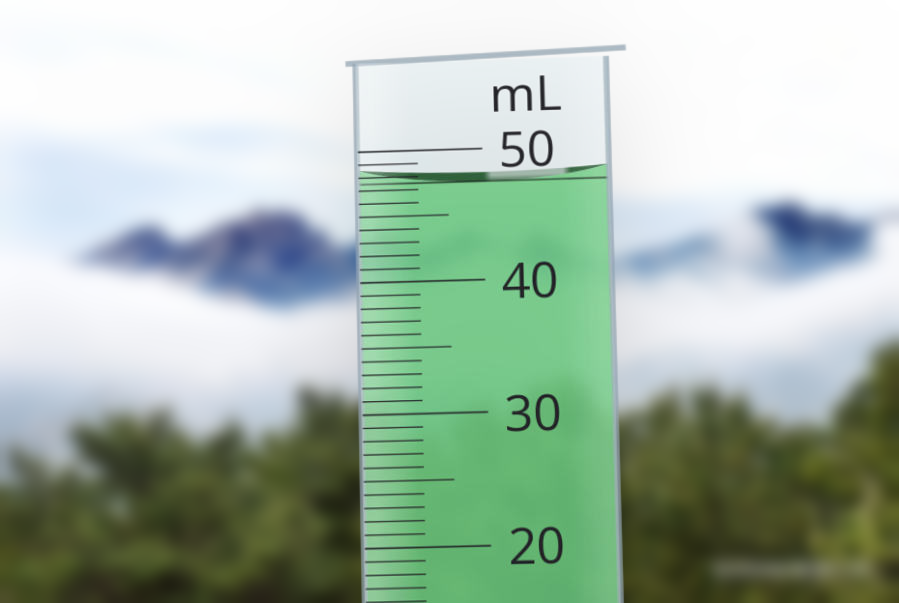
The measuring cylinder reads 47.5 mL
